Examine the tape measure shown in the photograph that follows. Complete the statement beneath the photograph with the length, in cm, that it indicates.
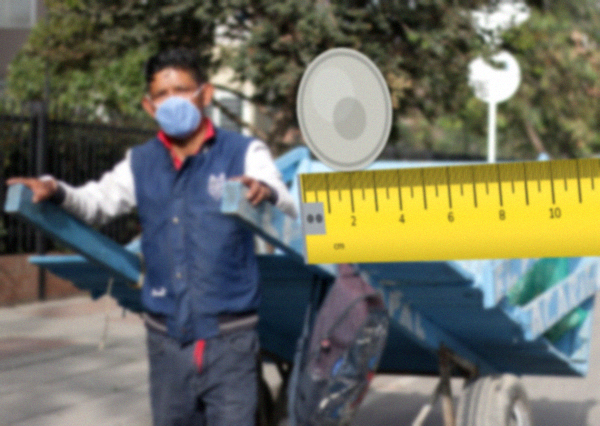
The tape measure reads 4 cm
